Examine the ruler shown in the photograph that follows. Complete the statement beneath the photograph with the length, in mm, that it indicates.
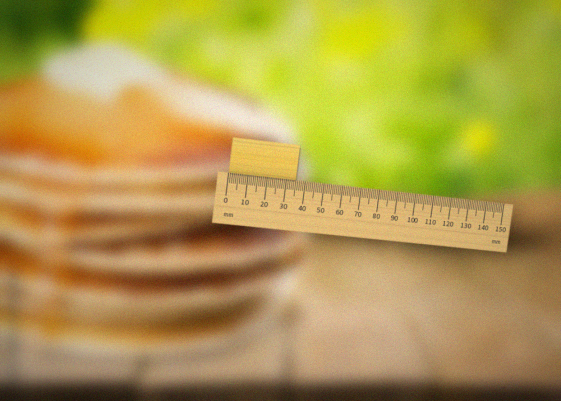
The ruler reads 35 mm
